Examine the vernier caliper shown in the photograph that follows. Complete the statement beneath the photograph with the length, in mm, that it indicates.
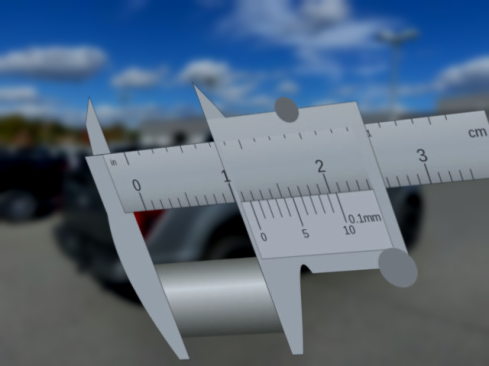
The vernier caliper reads 11.6 mm
